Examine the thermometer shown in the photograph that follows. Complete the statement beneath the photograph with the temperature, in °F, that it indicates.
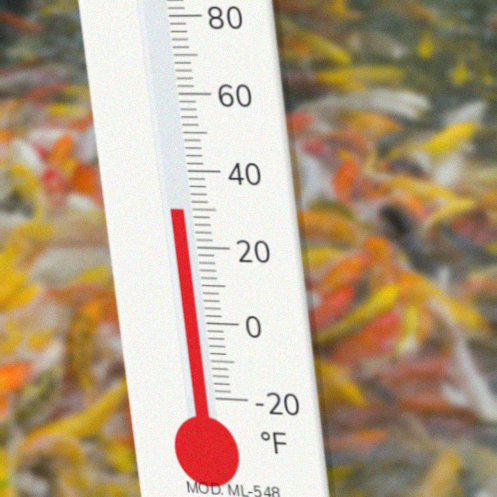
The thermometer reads 30 °F
